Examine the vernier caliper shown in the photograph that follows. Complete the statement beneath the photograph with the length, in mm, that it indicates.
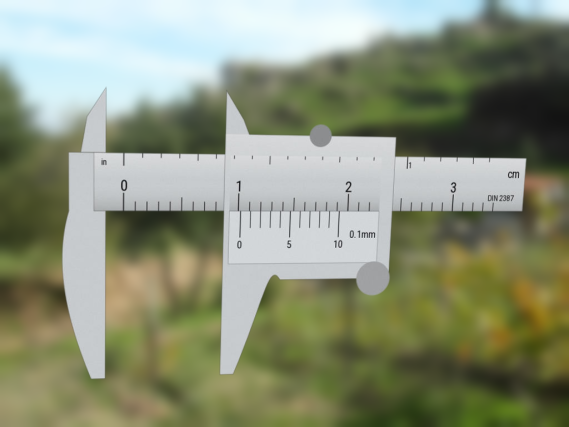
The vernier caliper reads 10.2 mm
